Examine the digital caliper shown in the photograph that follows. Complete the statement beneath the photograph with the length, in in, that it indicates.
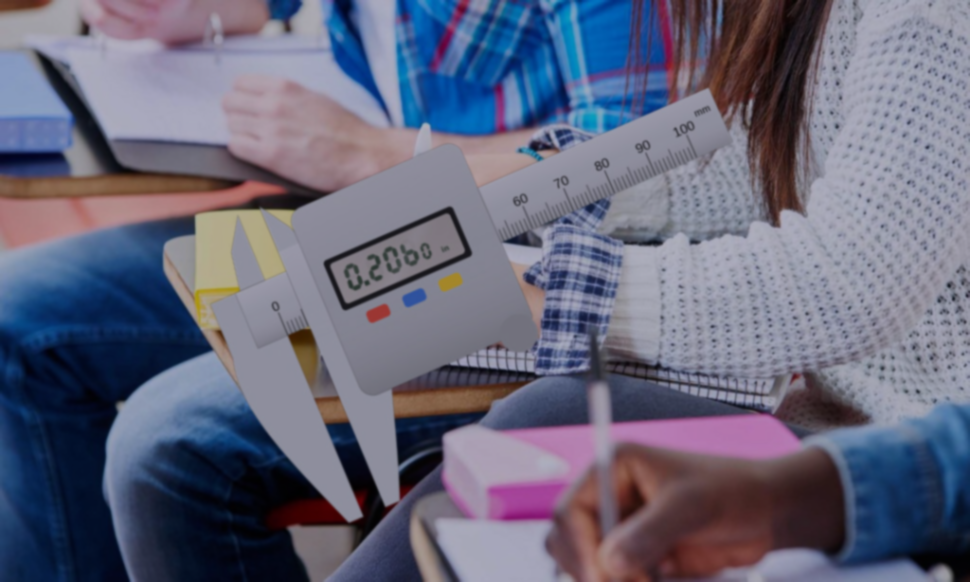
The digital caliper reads 0.2060 in
